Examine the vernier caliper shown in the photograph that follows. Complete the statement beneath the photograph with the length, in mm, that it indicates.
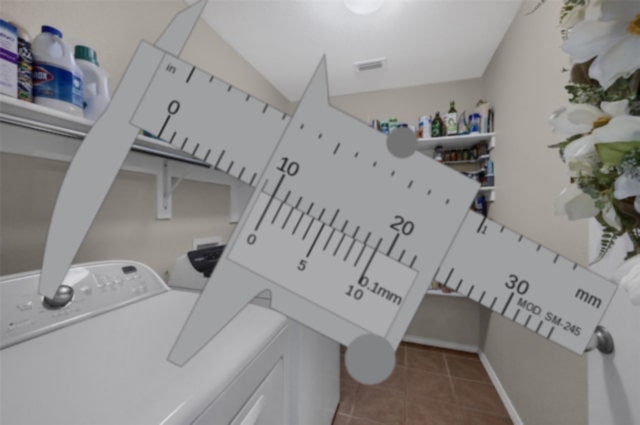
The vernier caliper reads 10.0 mm
